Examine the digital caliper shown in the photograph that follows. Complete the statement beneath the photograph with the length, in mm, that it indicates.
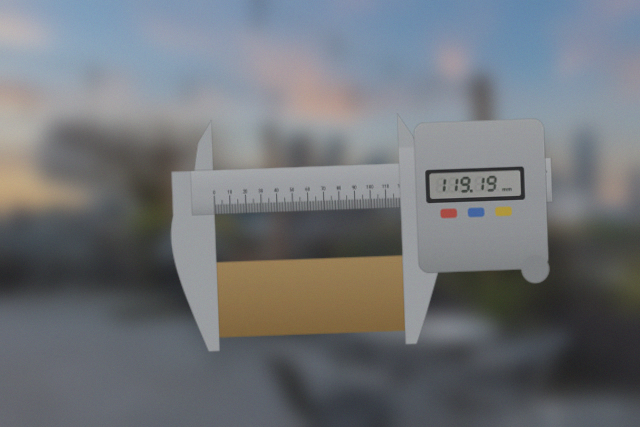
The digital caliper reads 119.19 mm
